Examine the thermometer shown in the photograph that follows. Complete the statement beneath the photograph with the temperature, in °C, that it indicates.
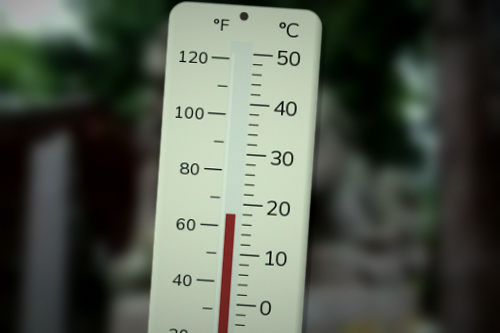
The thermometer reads 18 °C
